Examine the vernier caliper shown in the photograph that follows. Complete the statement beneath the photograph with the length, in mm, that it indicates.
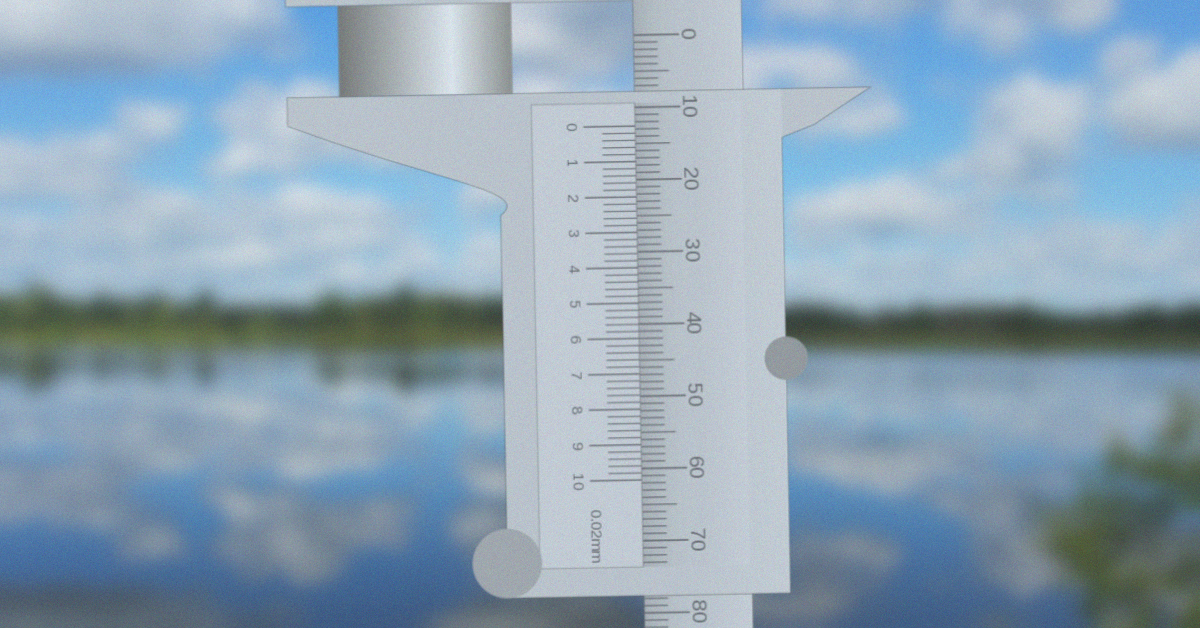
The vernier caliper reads 12.6 mm
